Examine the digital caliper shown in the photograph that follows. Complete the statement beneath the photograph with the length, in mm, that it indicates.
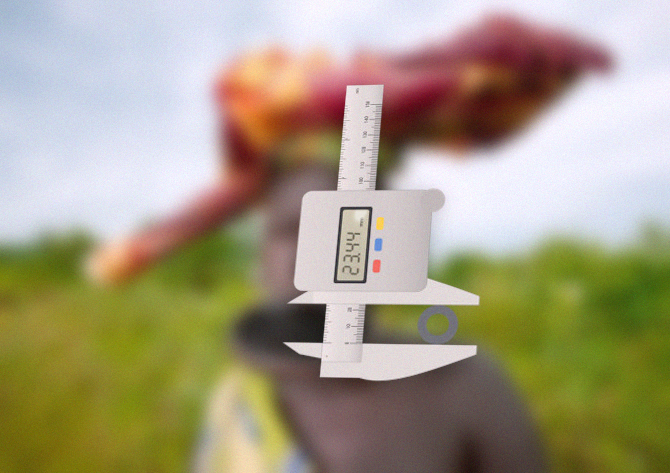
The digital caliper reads 23.44 mm
